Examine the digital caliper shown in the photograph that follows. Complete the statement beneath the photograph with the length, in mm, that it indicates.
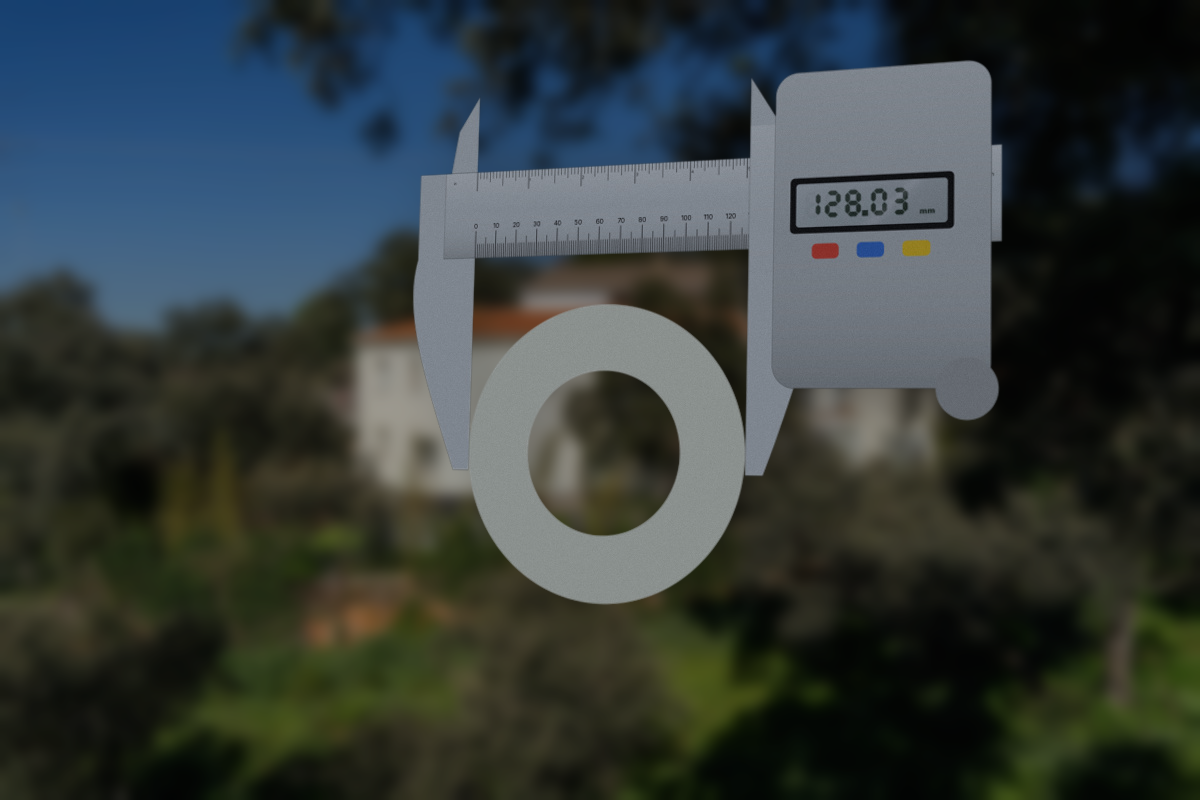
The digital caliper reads 128.03 mm
